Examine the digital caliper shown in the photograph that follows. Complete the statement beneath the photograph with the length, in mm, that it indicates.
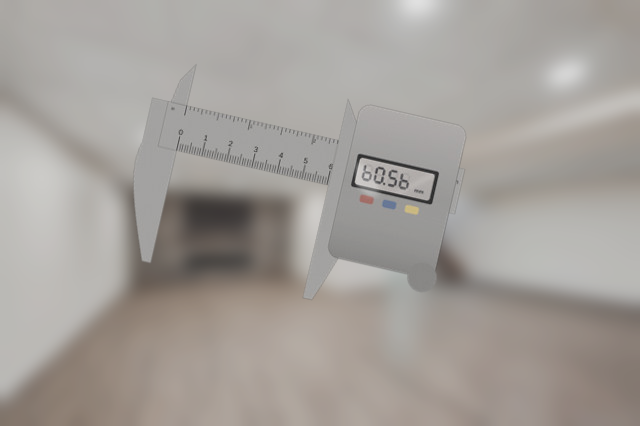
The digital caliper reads 60.56 mm
